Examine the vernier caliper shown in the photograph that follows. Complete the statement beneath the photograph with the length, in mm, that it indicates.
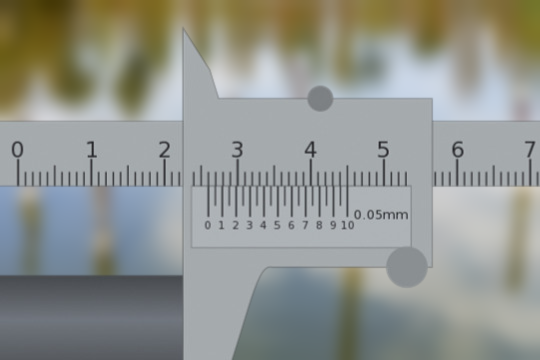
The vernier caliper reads 26.0 mm
